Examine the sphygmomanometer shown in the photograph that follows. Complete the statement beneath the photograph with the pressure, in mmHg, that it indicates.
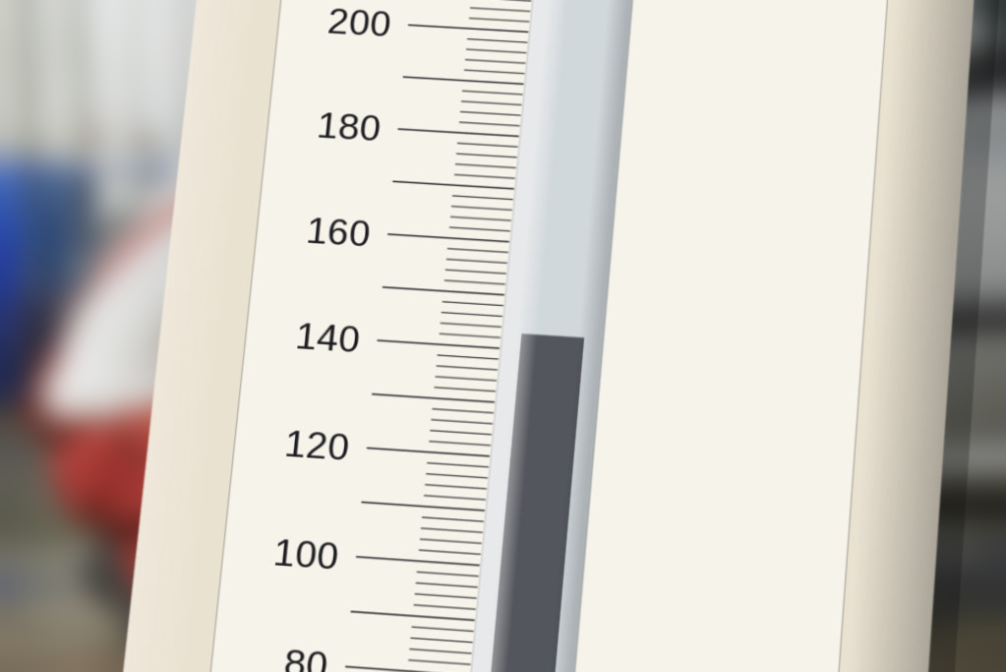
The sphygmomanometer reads 143 mmHg
